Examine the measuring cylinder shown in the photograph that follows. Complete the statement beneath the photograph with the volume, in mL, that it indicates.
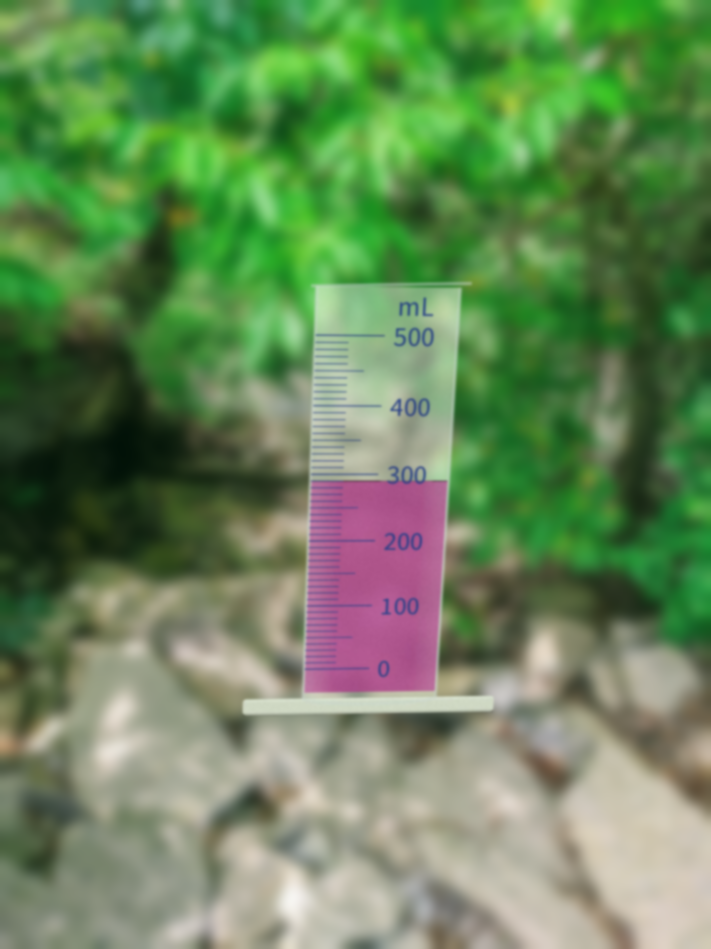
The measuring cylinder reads 290 mL
